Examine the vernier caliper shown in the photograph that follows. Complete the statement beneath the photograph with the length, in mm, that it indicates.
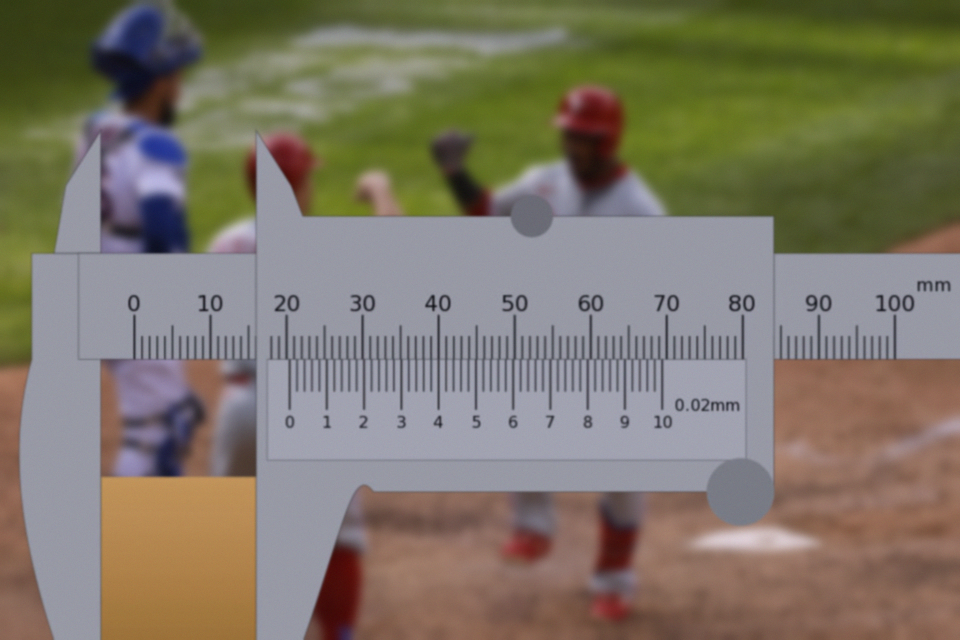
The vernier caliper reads 20.4 mm
